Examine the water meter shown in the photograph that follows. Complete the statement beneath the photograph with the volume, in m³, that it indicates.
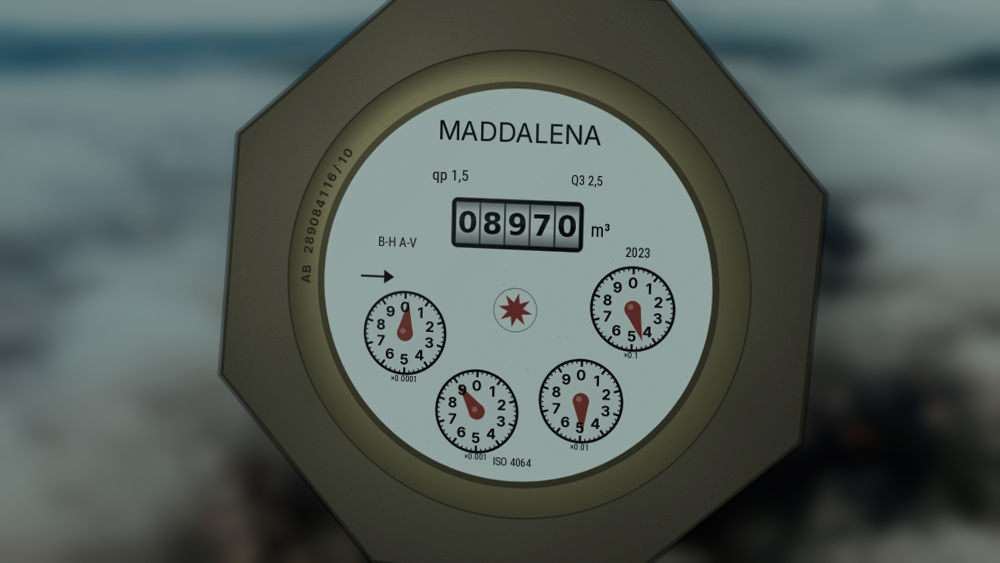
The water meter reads 8970.4490 m³
